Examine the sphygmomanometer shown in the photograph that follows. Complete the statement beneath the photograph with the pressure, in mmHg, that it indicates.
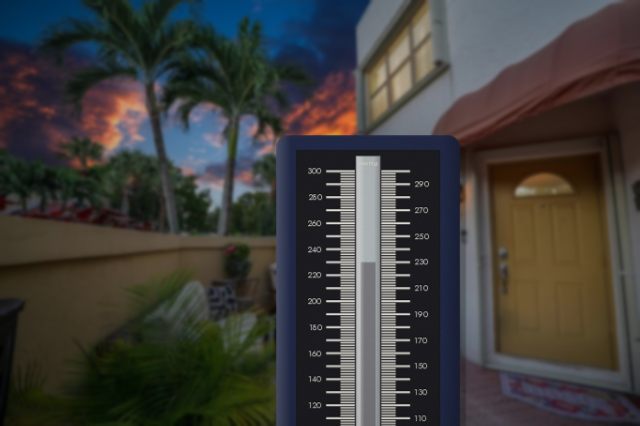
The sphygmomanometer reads 230 mmHg
